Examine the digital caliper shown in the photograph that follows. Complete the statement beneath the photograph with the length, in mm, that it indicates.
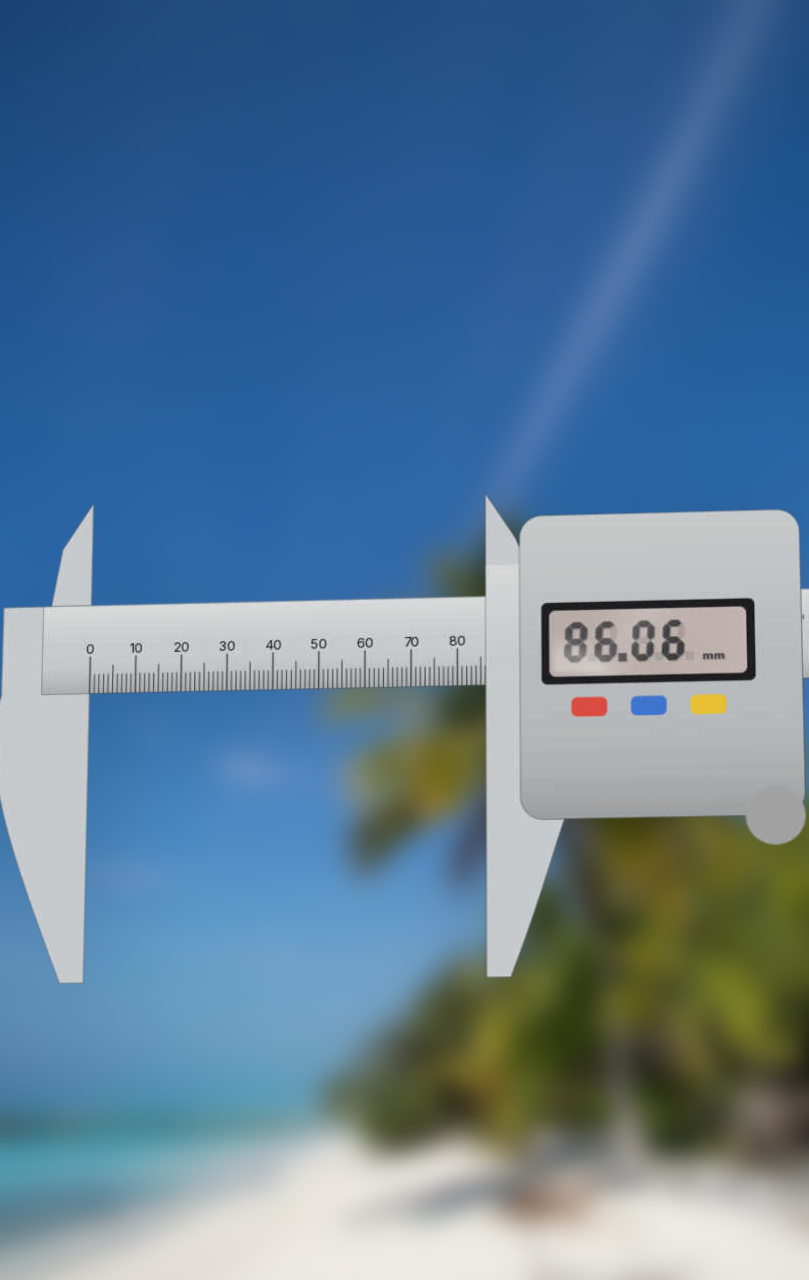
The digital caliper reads 86.06 mm
